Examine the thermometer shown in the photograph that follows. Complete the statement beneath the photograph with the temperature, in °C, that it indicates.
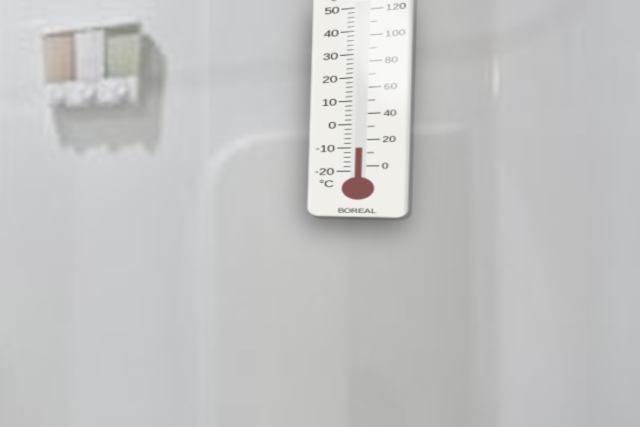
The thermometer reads -10 °C
